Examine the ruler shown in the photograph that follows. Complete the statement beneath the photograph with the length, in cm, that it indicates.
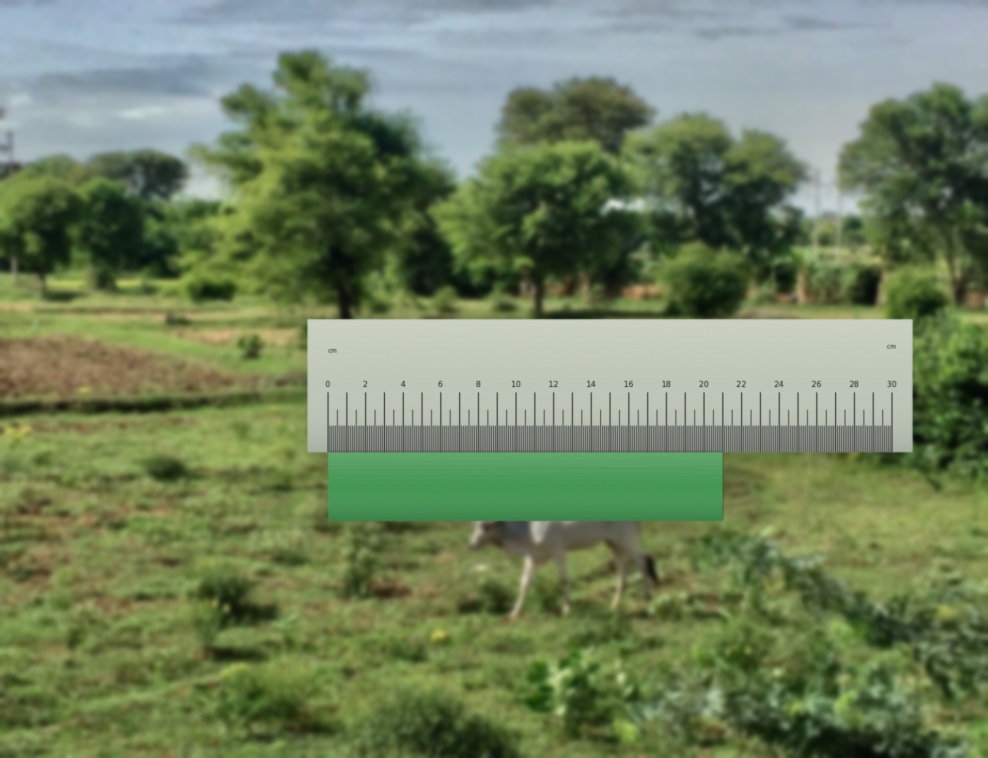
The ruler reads 21 cm
